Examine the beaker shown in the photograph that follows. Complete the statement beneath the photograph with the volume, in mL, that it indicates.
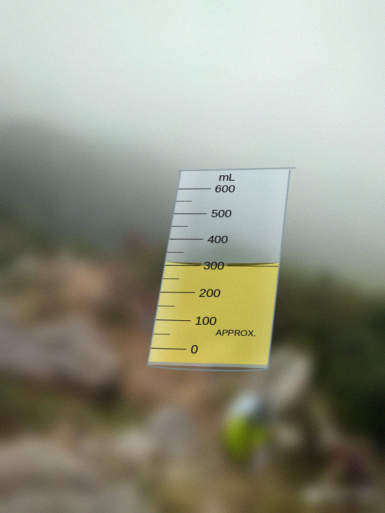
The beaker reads 300 mL
